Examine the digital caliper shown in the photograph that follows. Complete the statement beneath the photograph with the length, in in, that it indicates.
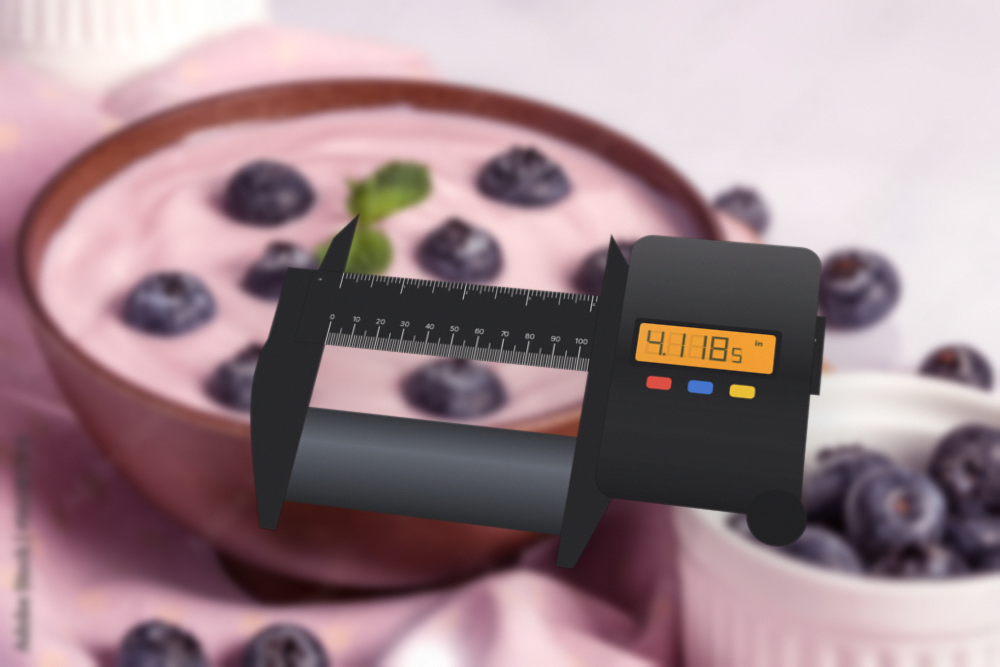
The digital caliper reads 4.1185 in
